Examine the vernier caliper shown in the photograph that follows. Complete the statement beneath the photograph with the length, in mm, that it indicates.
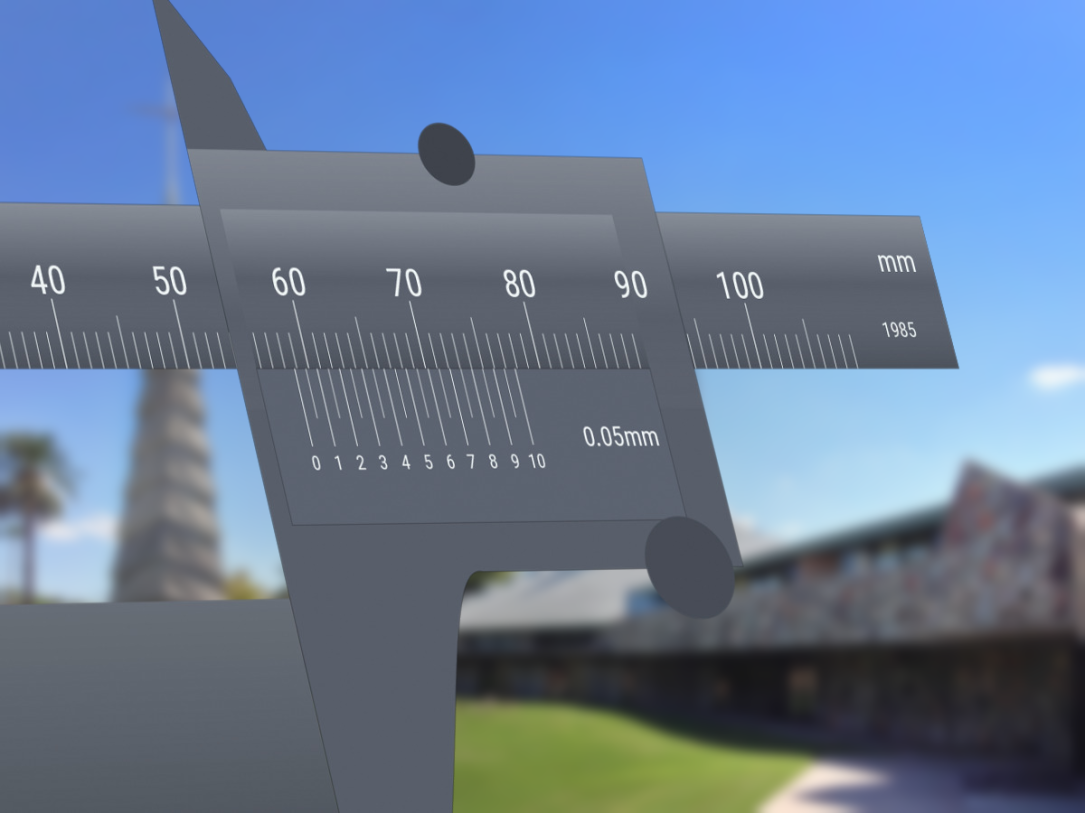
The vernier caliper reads 58.8 mm
